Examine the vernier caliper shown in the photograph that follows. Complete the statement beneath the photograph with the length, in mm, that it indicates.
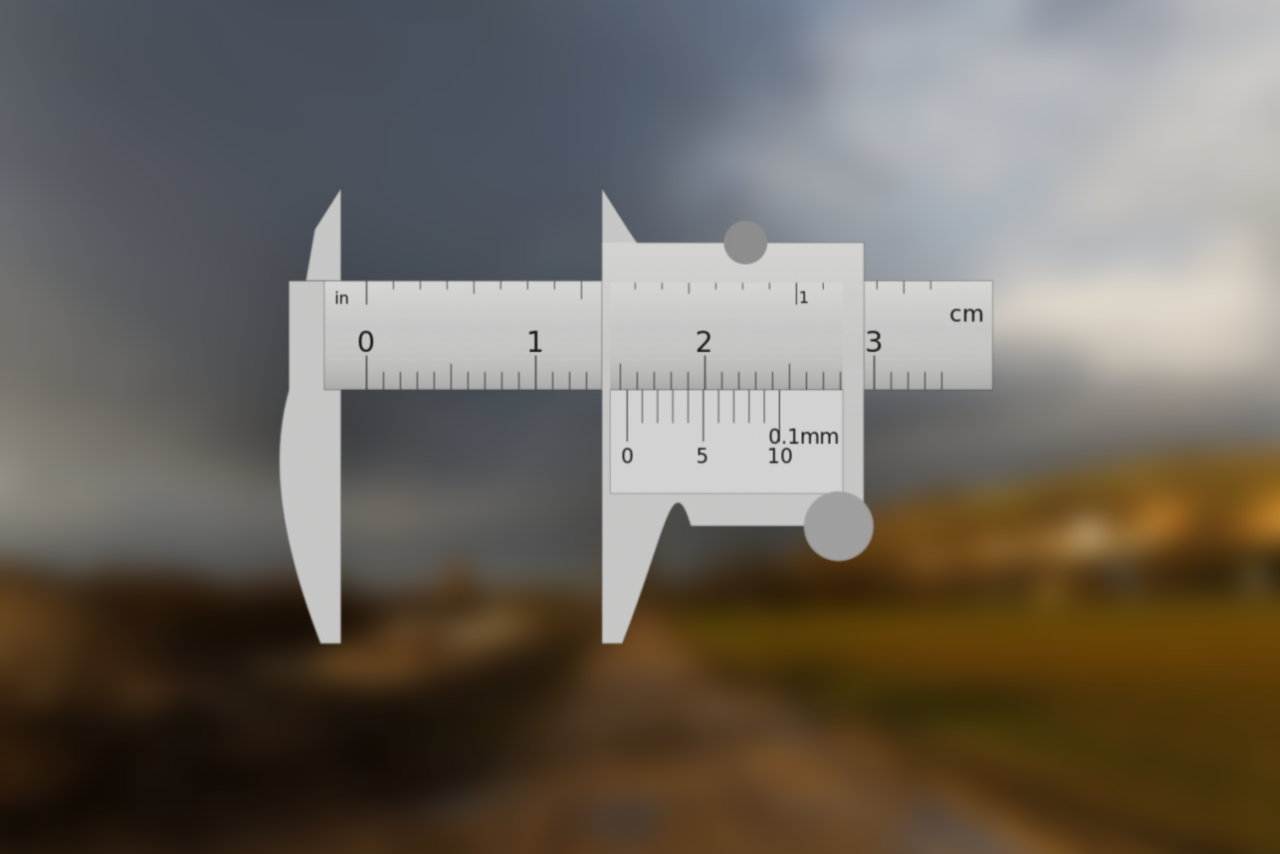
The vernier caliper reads 15.4 mm
